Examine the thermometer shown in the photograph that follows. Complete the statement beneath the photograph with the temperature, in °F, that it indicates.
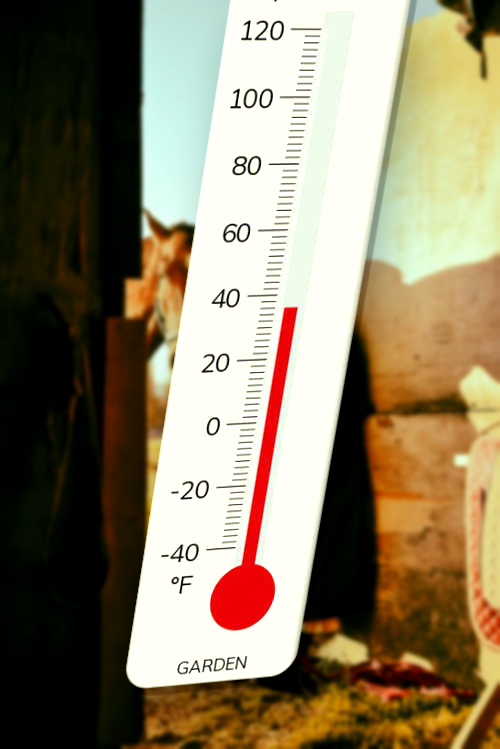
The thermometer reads 36 °F
